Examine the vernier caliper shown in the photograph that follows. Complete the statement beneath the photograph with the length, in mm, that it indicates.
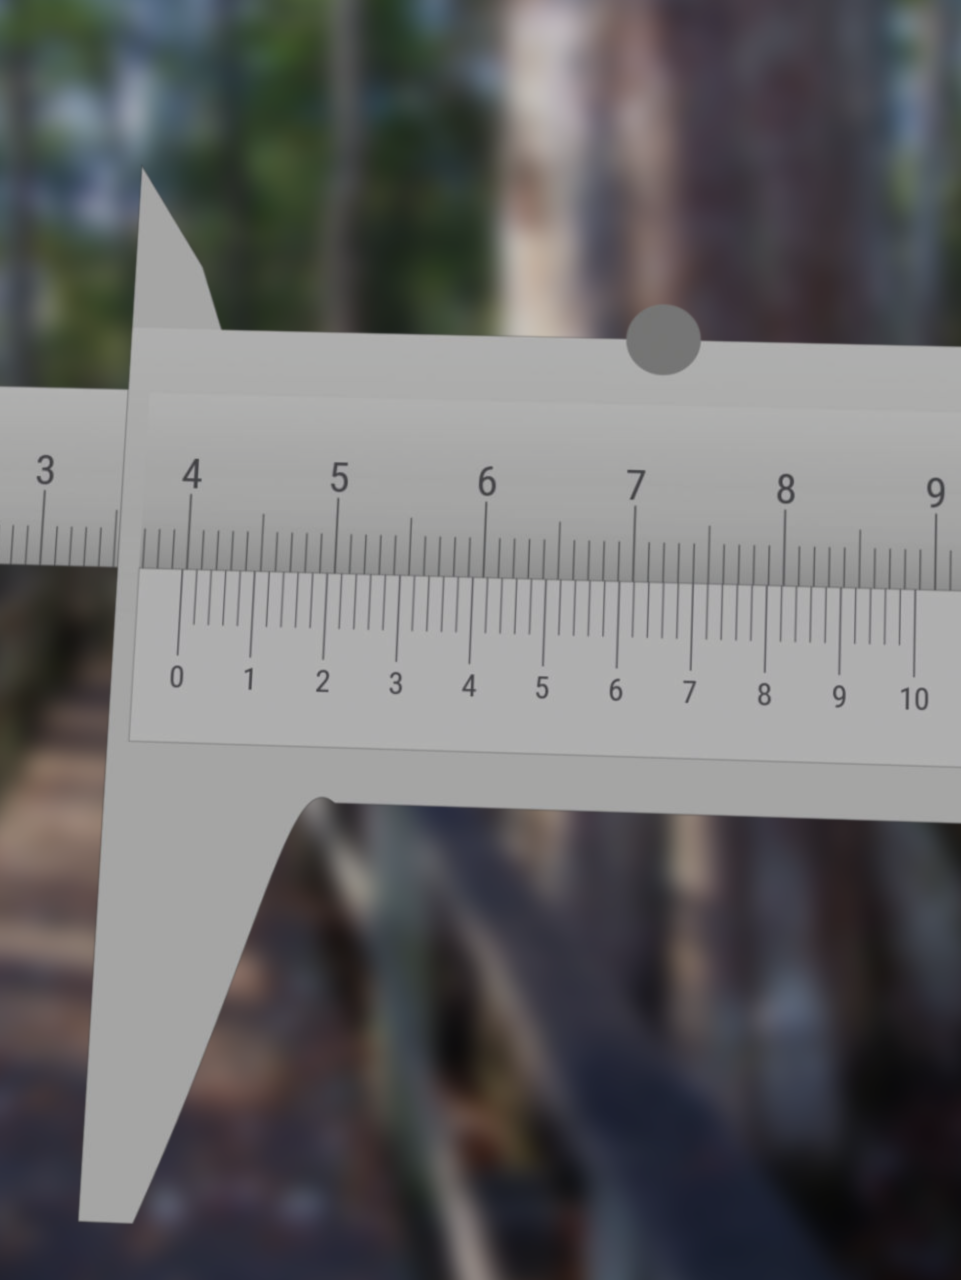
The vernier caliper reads 39.7 mm
